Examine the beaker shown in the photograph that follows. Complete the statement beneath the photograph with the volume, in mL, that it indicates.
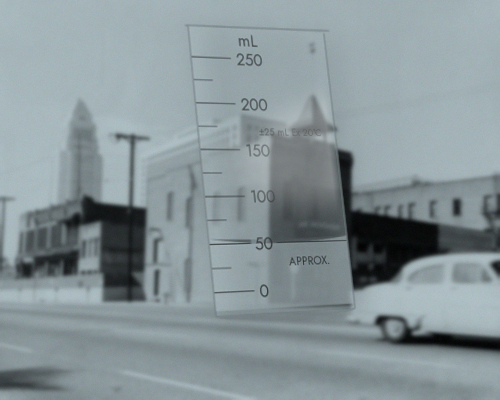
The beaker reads 50 mL
